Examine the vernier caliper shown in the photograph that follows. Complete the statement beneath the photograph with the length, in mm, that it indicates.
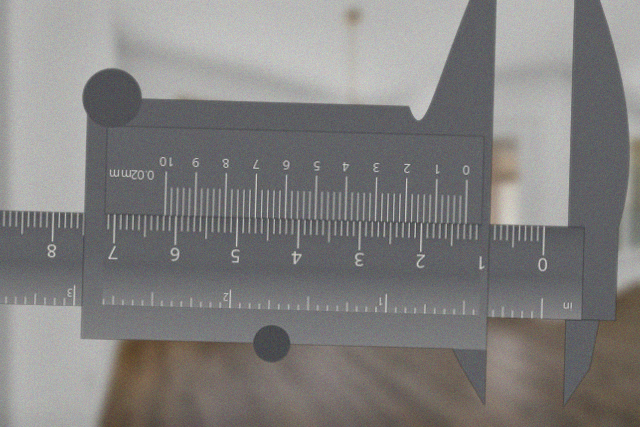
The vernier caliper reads 12.8 mm
